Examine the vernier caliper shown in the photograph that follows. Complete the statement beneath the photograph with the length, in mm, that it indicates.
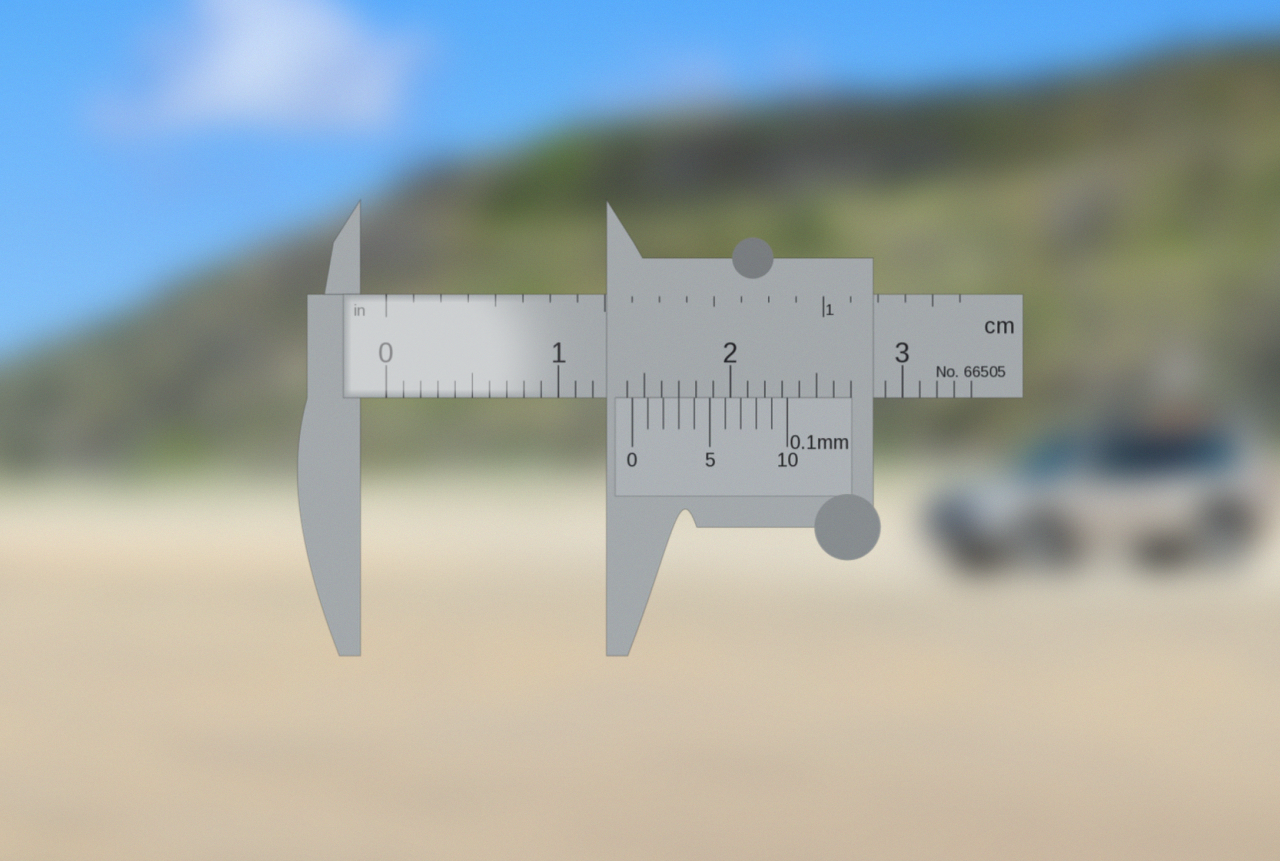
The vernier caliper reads 14.3 mm
